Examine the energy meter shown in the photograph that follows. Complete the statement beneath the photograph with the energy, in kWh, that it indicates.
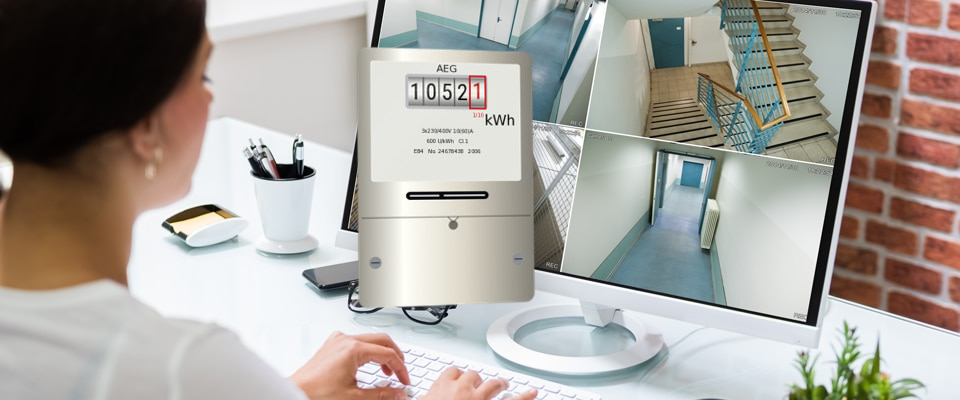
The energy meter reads 1052.1 kWh
